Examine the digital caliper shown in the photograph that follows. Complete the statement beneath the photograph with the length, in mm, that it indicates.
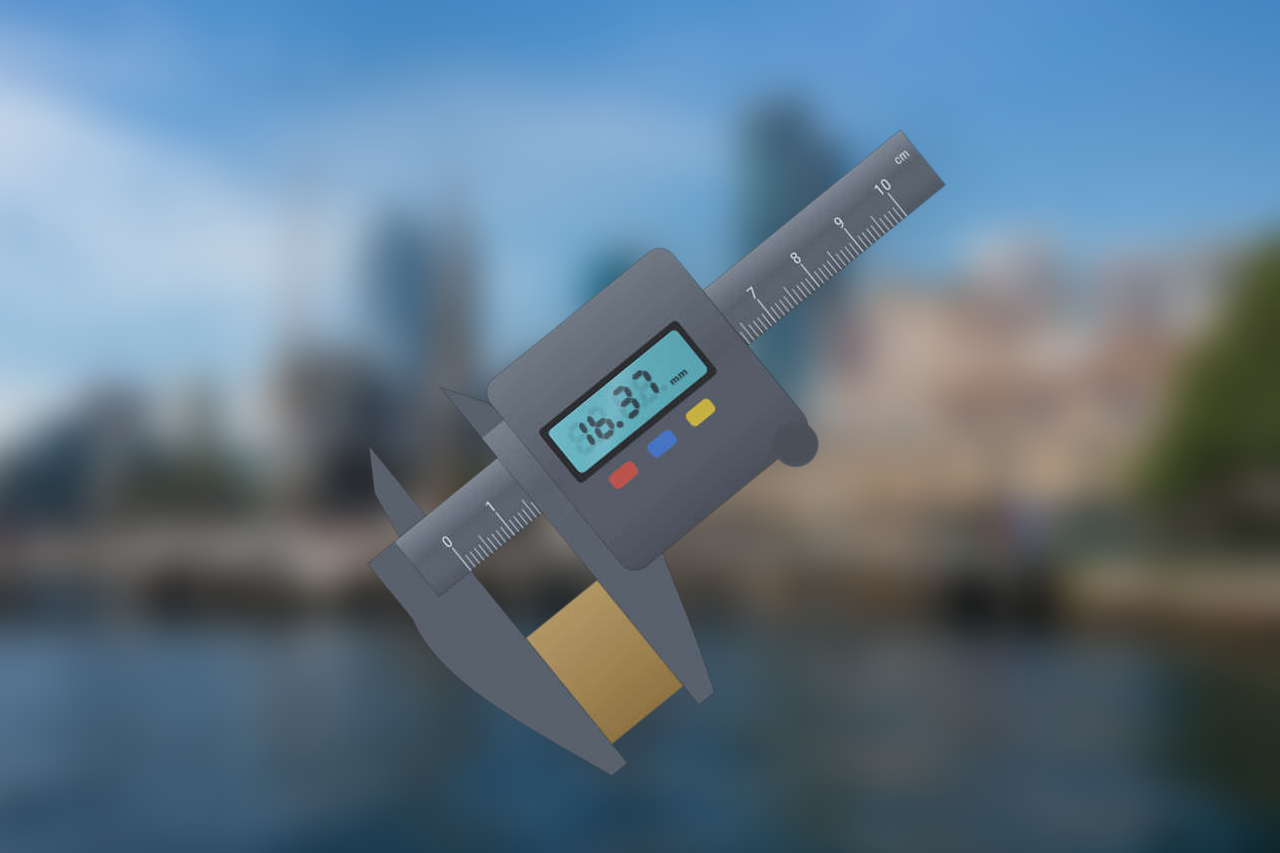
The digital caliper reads 16.37 mm
